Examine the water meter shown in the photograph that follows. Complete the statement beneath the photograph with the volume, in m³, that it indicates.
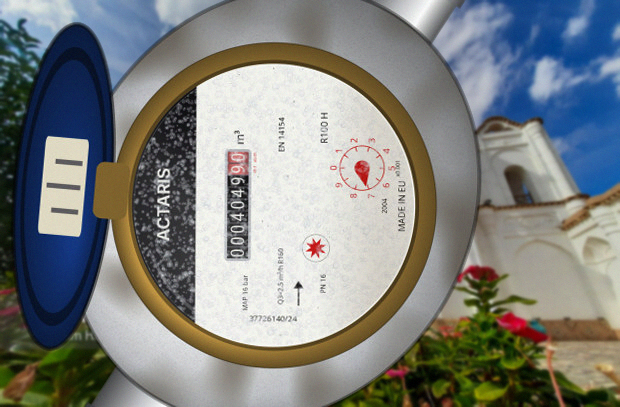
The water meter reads 4049.907 m³
